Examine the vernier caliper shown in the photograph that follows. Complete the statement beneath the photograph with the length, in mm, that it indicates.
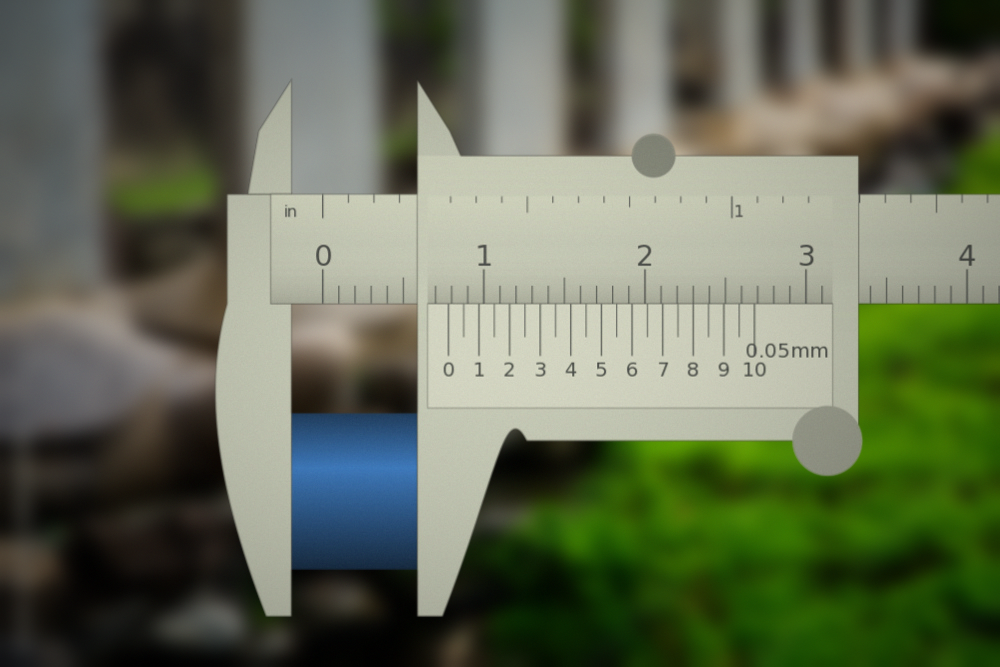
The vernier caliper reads 7.8 mm
